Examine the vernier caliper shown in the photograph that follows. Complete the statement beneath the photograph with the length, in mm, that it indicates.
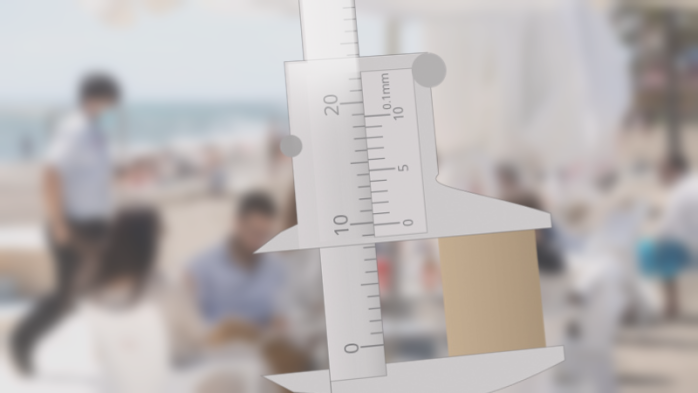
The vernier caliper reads 9.8 mm
